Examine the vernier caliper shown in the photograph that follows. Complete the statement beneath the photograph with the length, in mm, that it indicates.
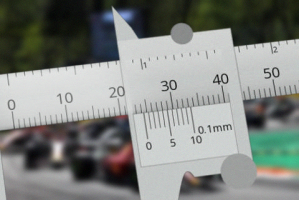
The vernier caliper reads 24.4 mm
